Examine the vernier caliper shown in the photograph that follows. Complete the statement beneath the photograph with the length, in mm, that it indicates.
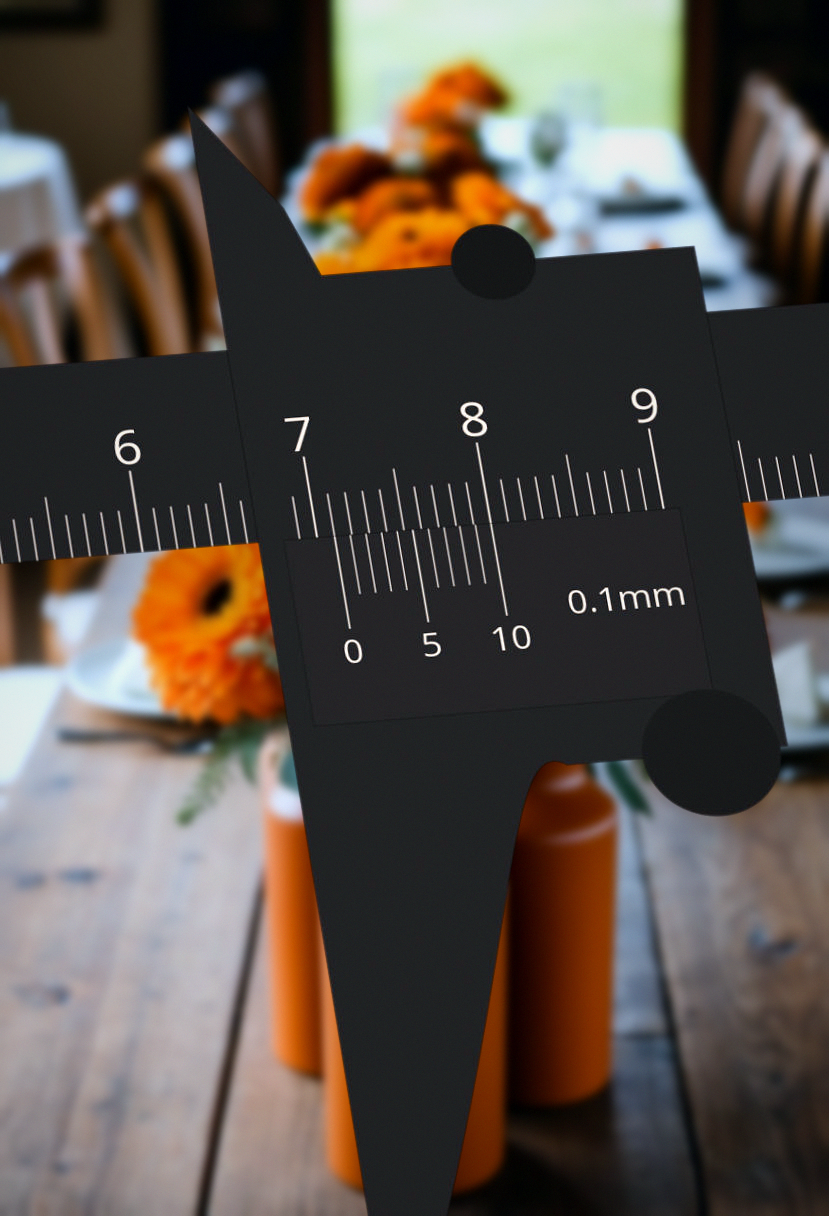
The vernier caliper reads 71.0 mm
